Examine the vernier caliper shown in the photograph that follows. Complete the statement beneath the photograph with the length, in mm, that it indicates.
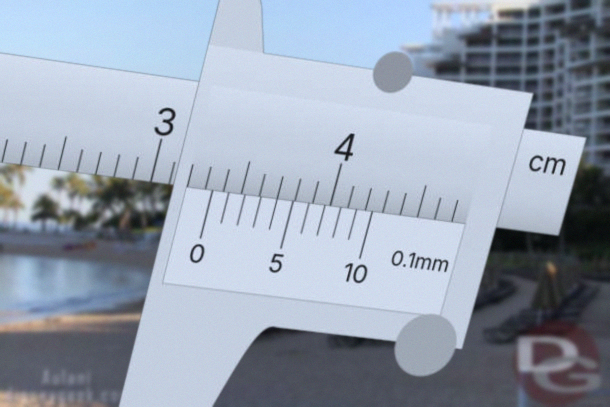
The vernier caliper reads 33.4 mm
